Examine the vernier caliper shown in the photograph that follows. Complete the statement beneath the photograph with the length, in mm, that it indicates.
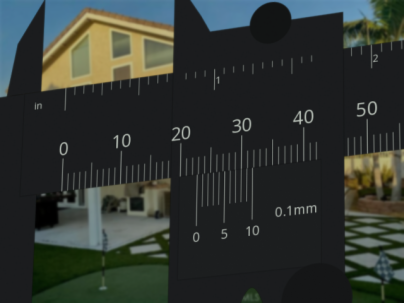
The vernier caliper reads 22.8 mm
